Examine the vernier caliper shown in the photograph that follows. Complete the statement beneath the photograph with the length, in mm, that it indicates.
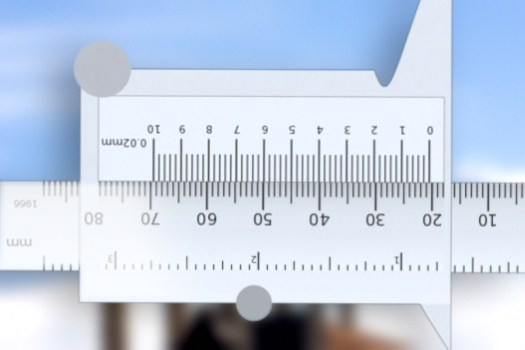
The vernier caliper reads 20.5 mm
